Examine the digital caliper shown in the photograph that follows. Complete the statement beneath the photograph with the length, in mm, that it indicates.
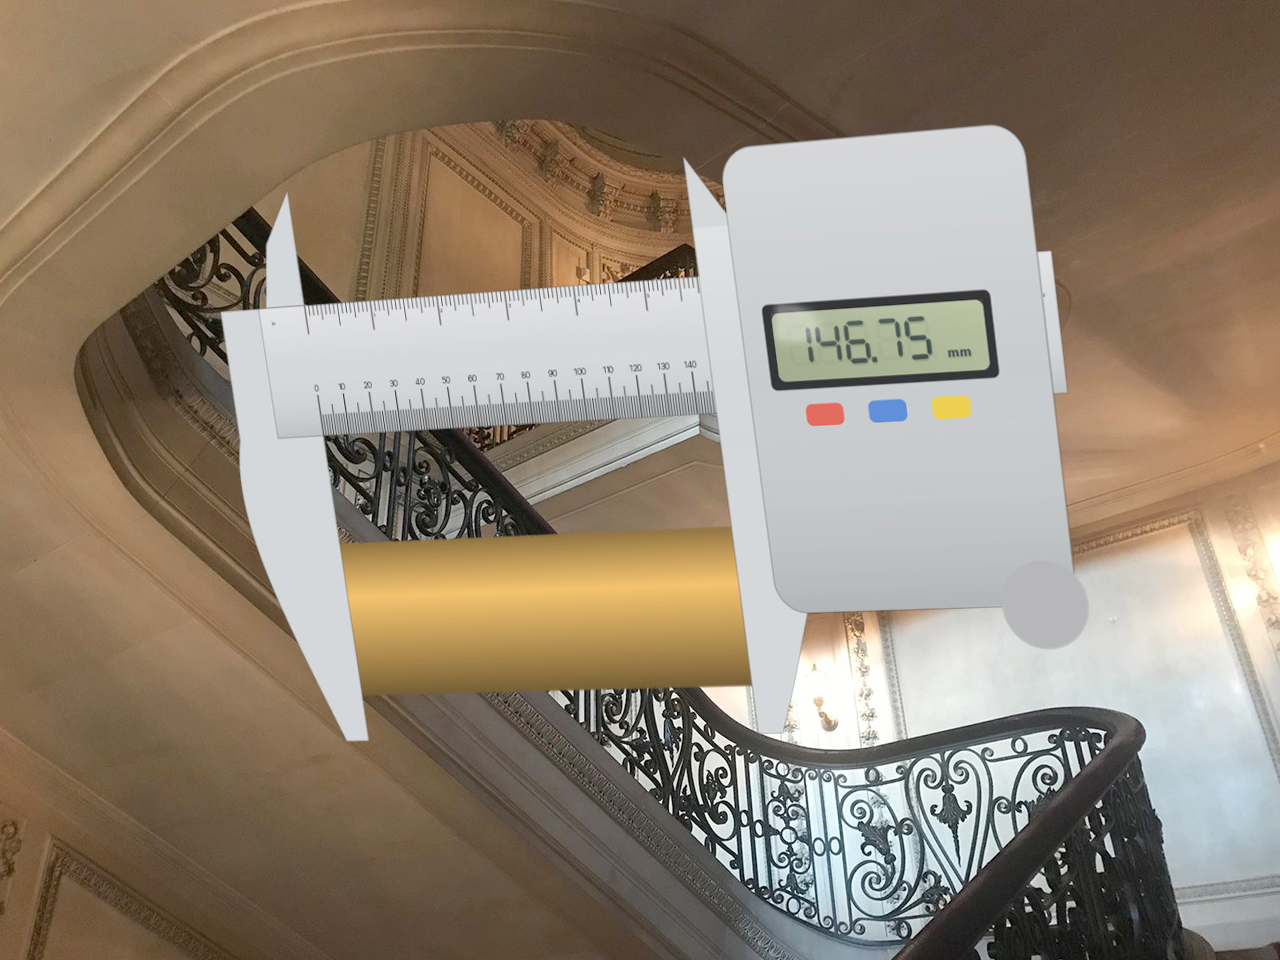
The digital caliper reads 146.75 mm
